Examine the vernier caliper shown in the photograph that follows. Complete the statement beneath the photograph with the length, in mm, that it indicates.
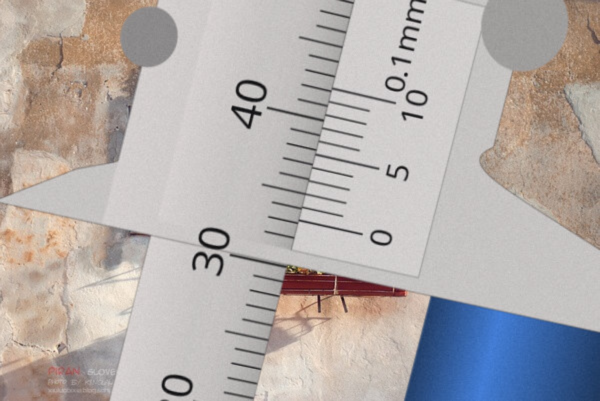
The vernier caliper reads 33.2 mm
